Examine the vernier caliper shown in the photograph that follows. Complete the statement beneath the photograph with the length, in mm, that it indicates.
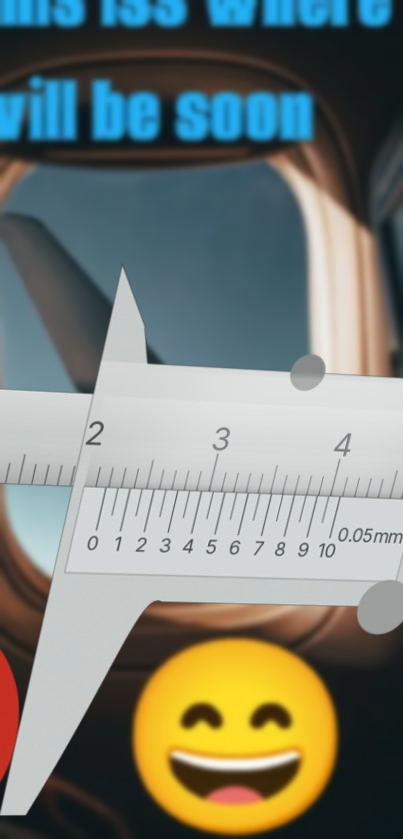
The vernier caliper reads 21.8 mm
